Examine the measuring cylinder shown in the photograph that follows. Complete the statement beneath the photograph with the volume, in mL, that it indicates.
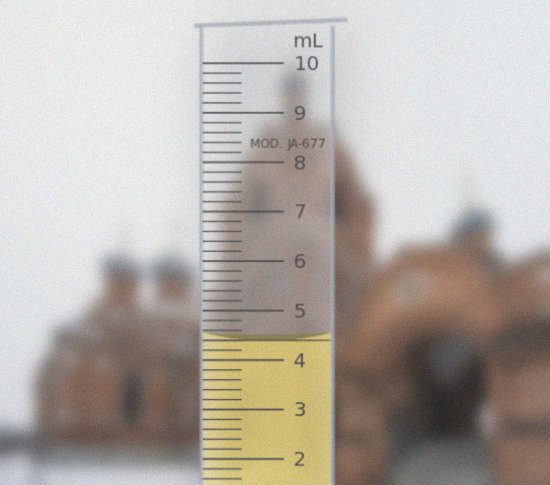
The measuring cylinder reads 4.4 mL
